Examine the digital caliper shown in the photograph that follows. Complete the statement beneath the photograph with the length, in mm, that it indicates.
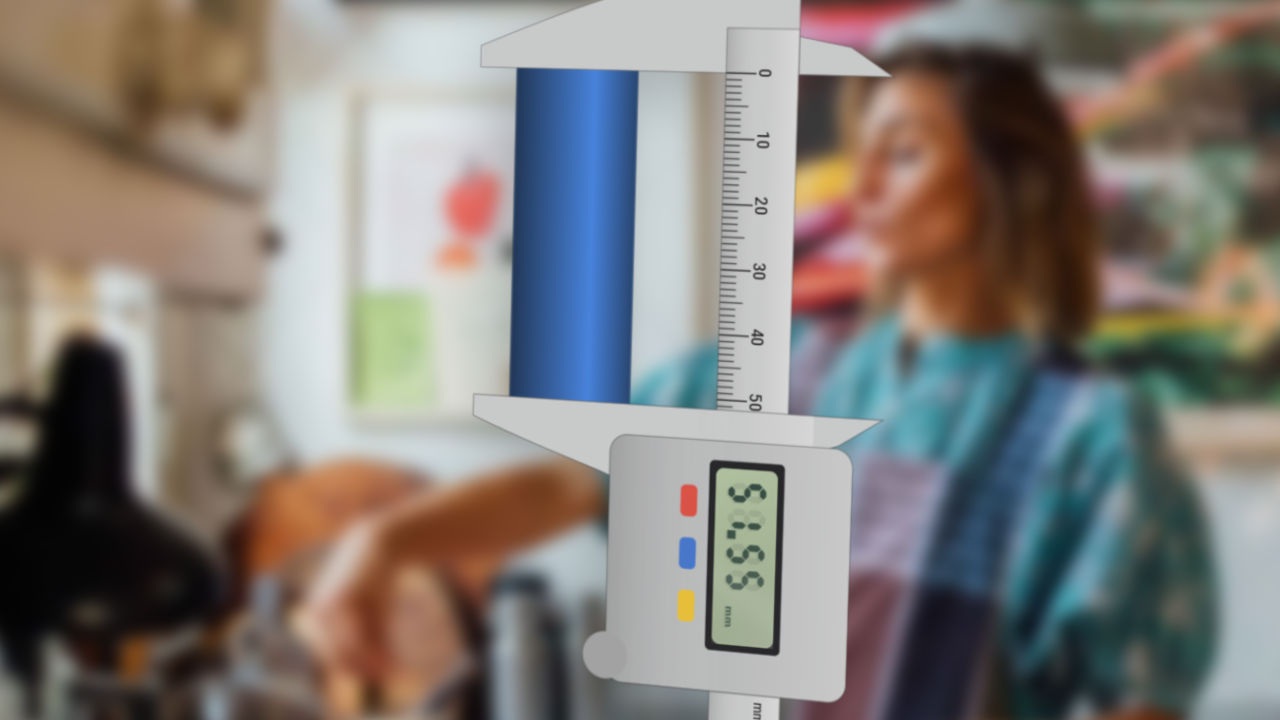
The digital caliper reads 51.55 mm
